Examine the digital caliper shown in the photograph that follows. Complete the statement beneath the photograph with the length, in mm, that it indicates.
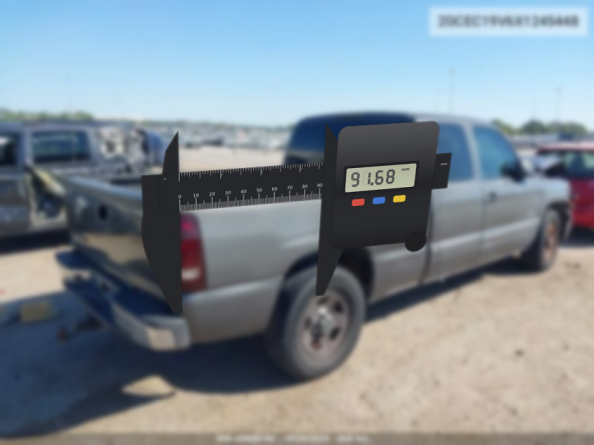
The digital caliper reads 91.68 mm
